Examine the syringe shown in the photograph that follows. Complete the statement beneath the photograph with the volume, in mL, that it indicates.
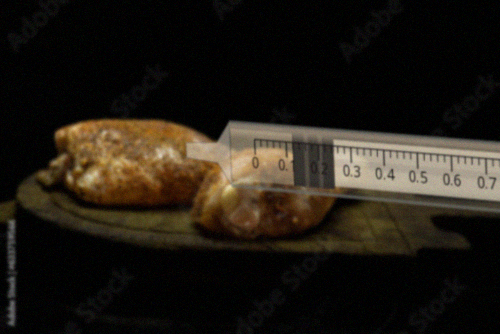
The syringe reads 0.12 mL
